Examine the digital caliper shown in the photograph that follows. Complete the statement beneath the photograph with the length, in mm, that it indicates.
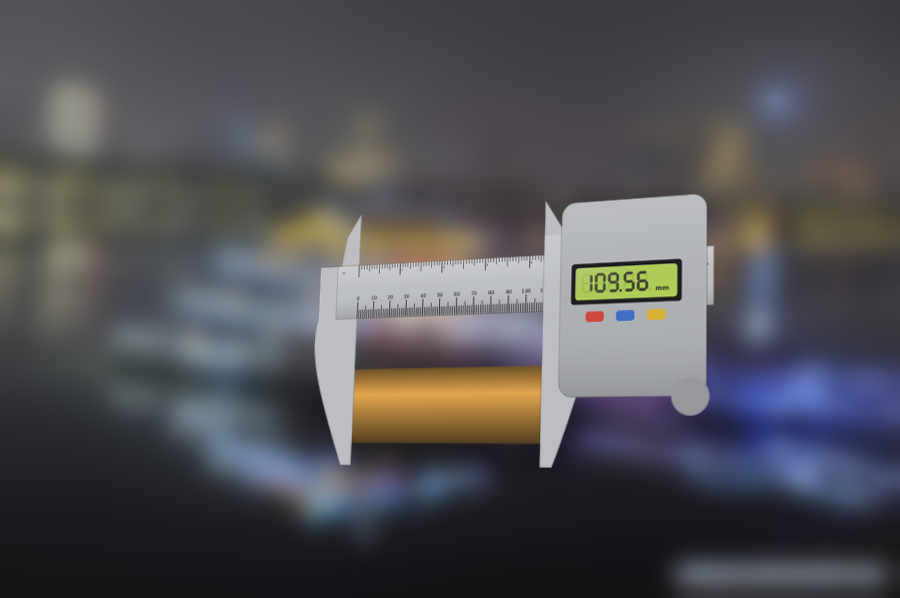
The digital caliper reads 109.56 mm
